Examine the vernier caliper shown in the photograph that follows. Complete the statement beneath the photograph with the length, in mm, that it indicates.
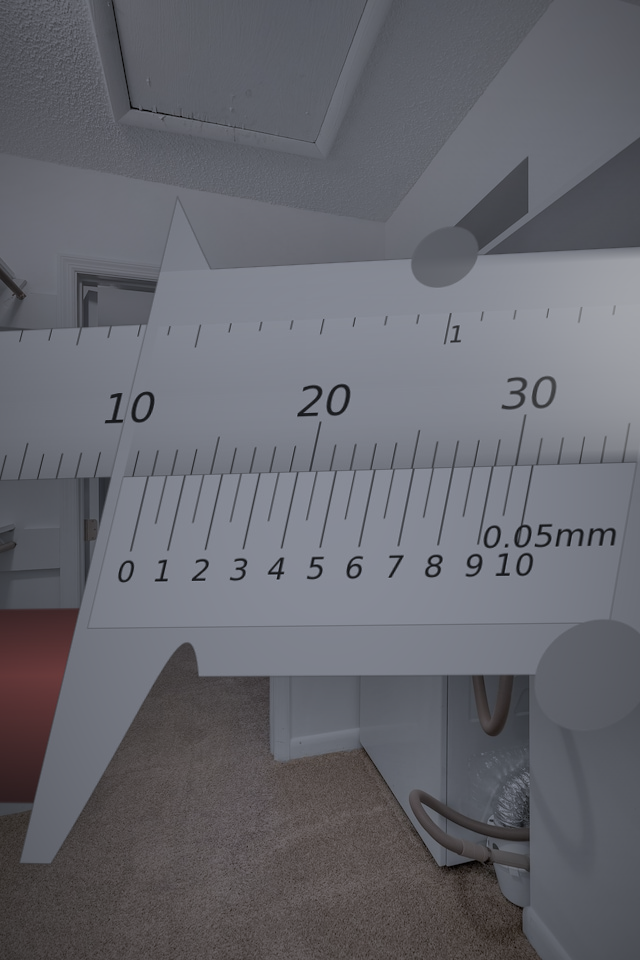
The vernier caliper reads 11.8 mm
